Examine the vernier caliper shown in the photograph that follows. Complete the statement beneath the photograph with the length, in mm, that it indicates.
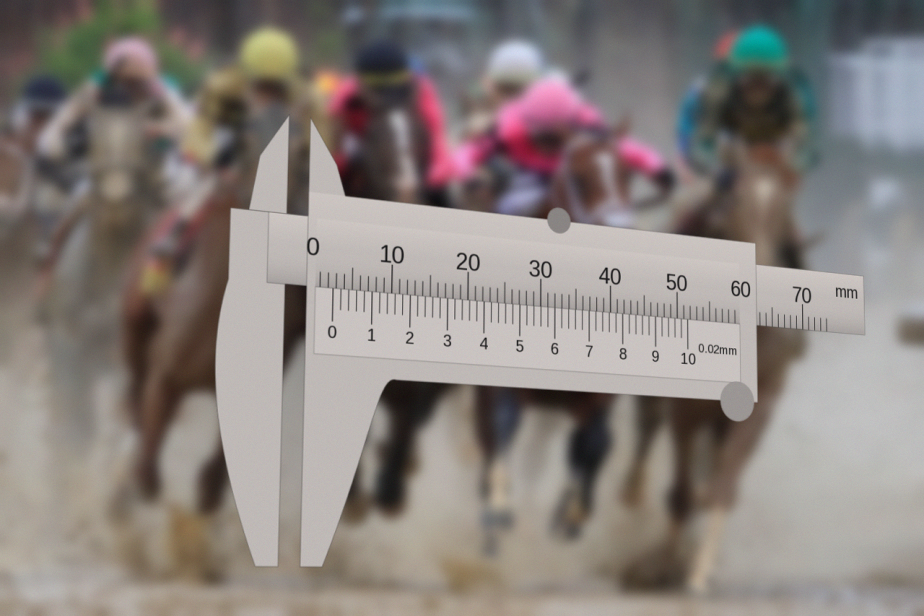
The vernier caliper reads 2.6 mm
